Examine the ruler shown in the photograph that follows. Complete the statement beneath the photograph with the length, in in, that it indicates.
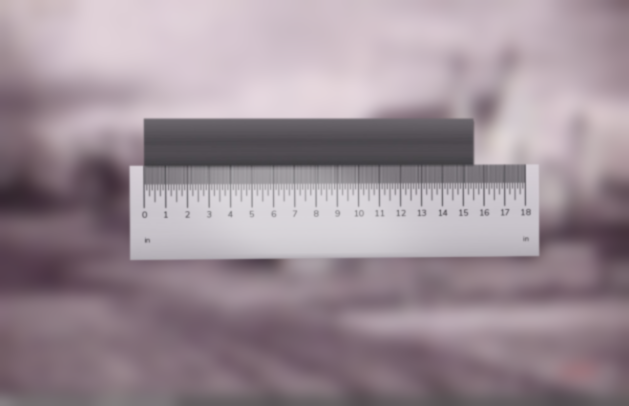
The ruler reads 15.5 in
